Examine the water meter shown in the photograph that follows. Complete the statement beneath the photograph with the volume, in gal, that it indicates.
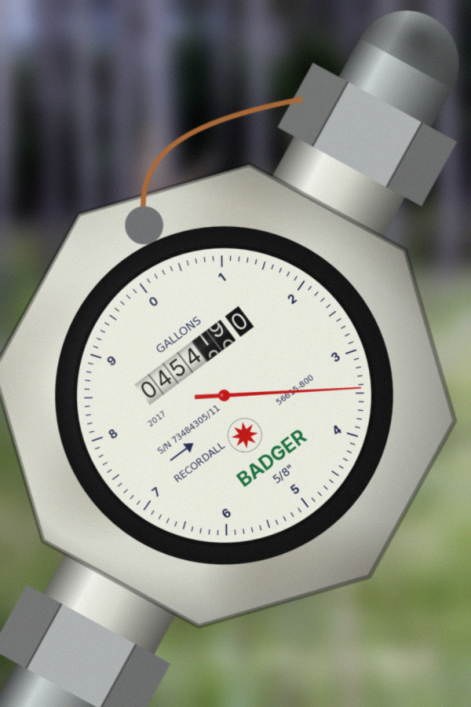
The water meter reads 454193.4 gal
